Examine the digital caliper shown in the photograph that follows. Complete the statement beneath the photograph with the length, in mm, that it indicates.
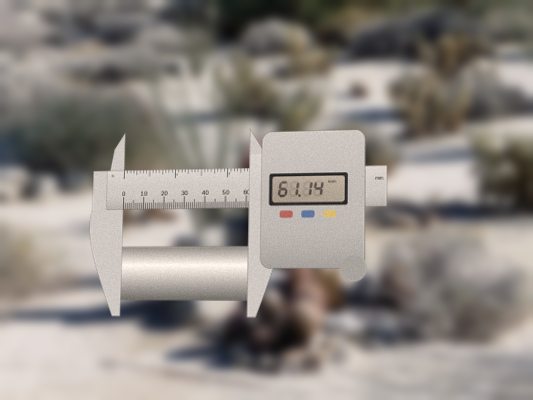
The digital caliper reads 61.14 mm
